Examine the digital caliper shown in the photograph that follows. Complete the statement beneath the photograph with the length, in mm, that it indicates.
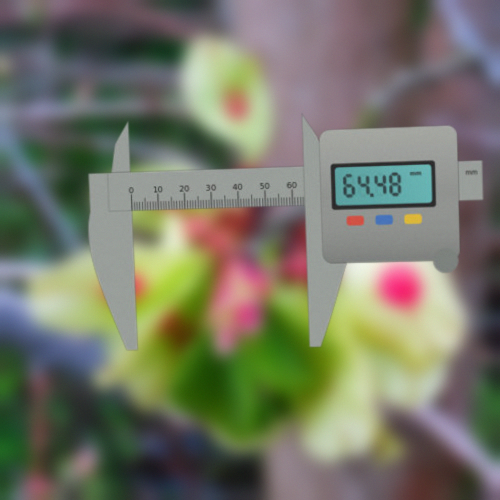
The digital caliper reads 64.48 mm
